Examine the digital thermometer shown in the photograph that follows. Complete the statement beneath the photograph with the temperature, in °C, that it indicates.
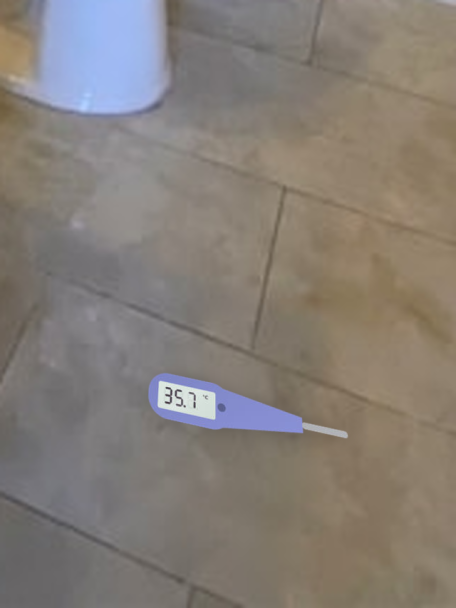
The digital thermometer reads 35.7 °C
